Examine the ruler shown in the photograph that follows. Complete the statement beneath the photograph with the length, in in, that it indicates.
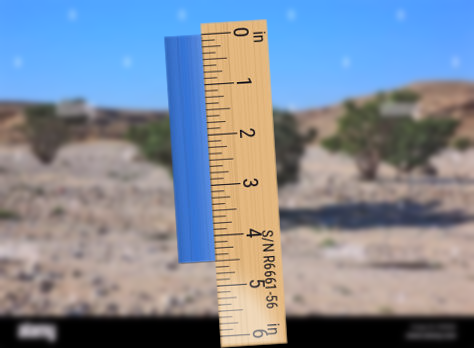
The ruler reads 4.5 in
